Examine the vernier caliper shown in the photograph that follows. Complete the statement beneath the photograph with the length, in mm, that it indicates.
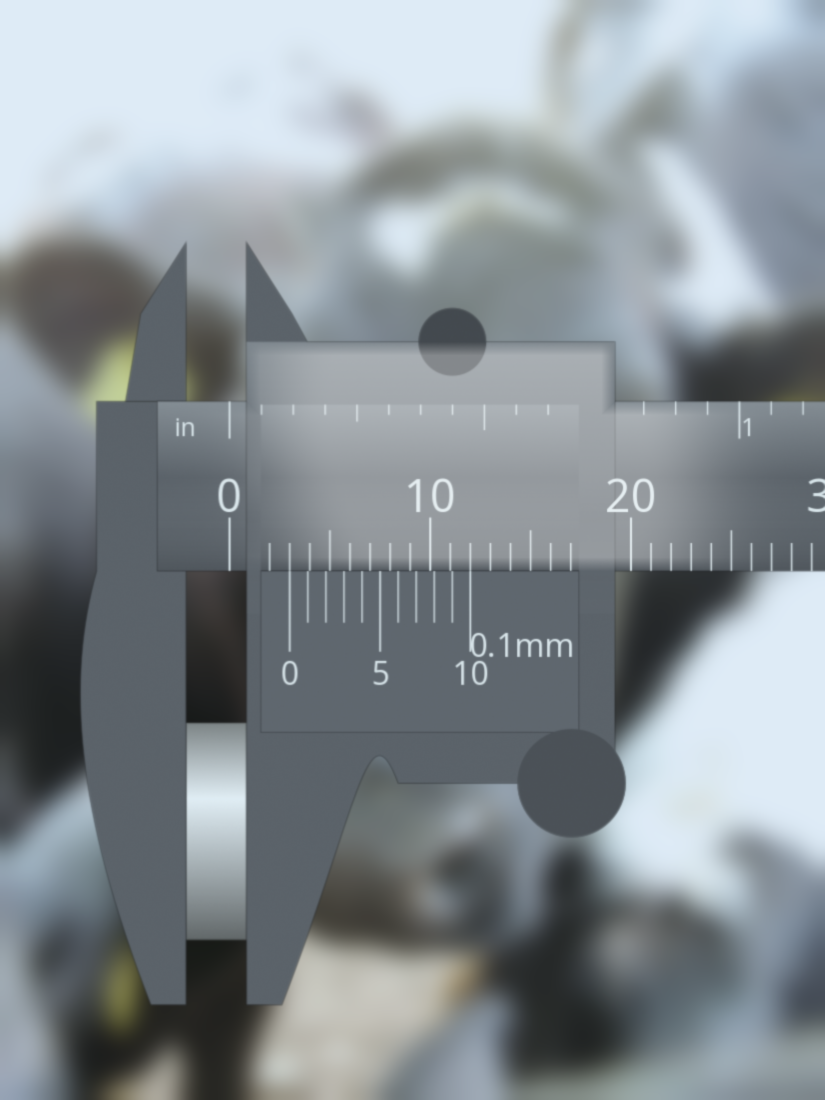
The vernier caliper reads 3.0 mm
